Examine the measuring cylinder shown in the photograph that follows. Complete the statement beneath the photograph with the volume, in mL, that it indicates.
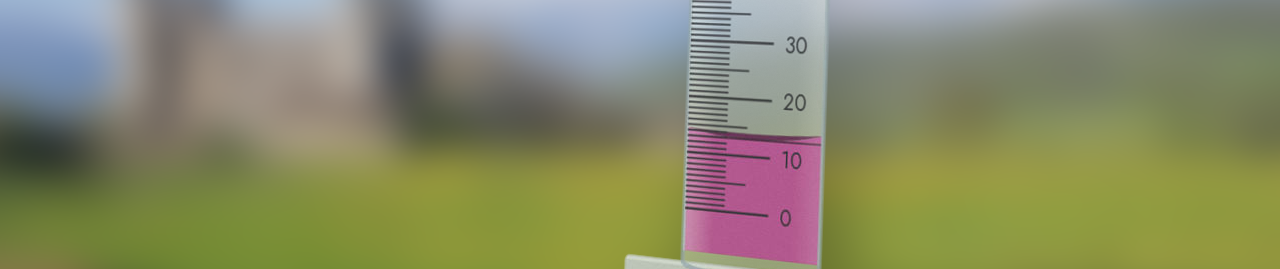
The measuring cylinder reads 13 mL
